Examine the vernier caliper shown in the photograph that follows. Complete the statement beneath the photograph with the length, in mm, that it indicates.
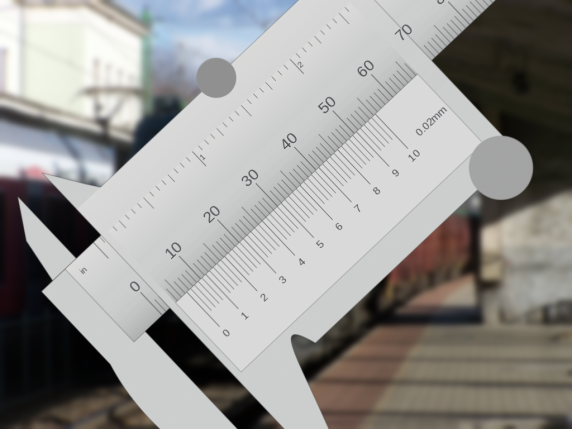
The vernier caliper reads 6.4 mm
